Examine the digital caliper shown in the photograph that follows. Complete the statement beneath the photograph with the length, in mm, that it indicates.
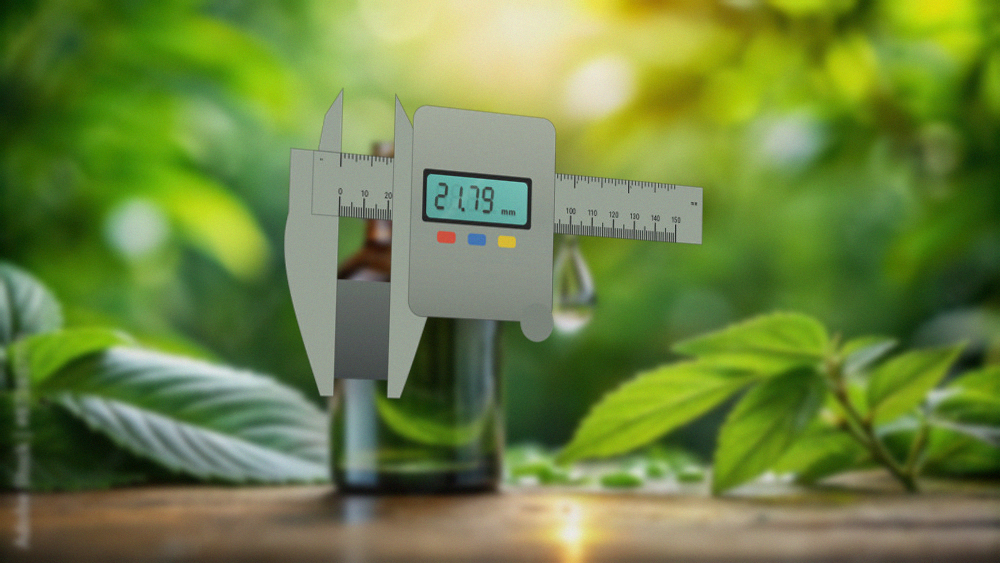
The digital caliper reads 21.79 mm
